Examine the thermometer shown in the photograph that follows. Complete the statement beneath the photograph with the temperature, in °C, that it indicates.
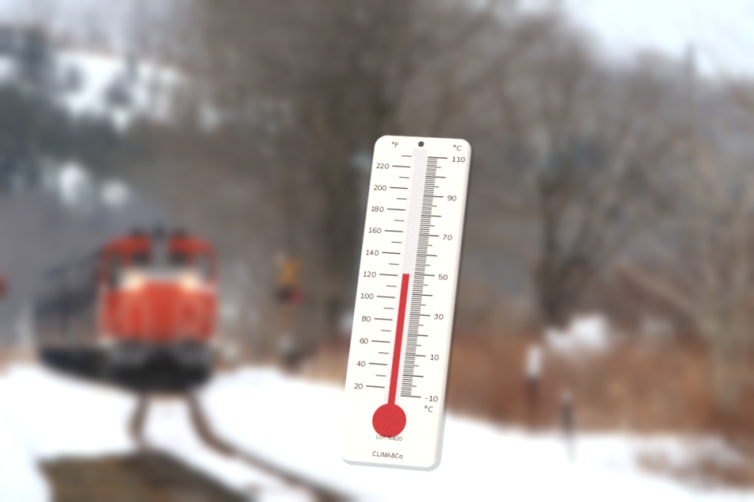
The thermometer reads 50 °C
